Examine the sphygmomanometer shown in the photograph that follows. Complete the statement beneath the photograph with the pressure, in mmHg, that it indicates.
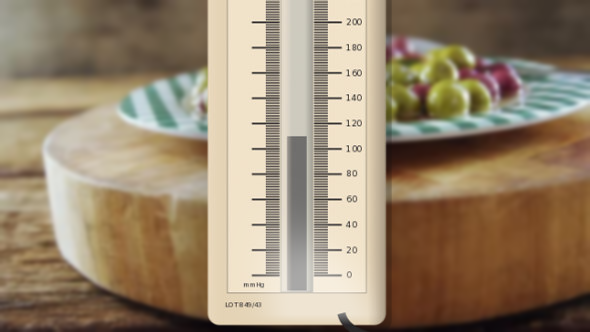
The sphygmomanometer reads 110 mmHg
